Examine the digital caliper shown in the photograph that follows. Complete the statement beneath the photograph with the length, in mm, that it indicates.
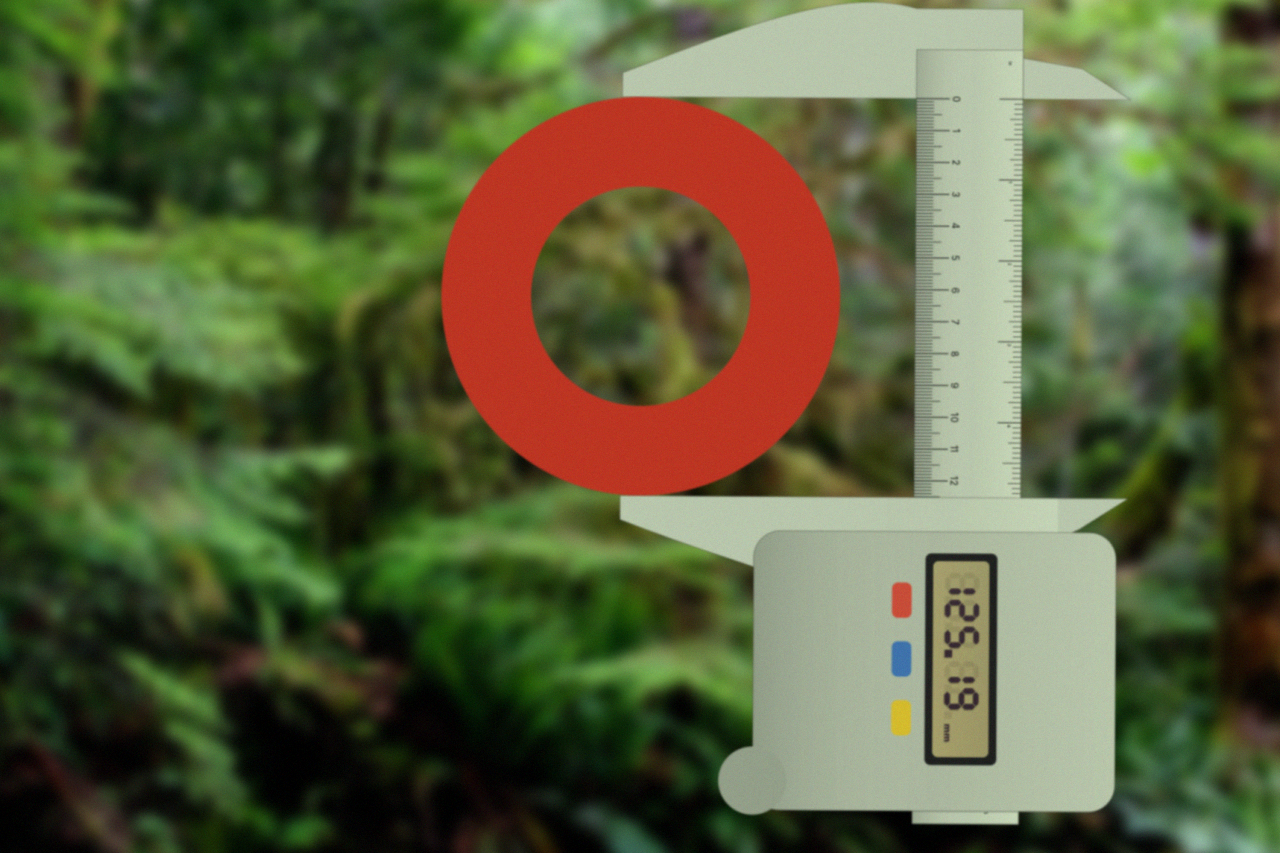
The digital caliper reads 125.19 mm
